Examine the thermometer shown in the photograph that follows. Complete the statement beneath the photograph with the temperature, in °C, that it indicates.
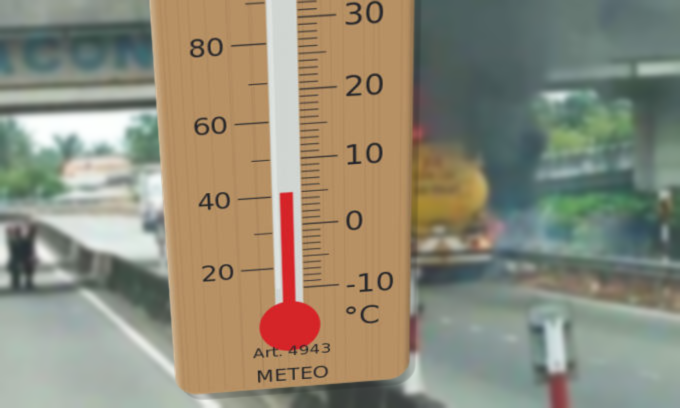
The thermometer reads 5 °C
